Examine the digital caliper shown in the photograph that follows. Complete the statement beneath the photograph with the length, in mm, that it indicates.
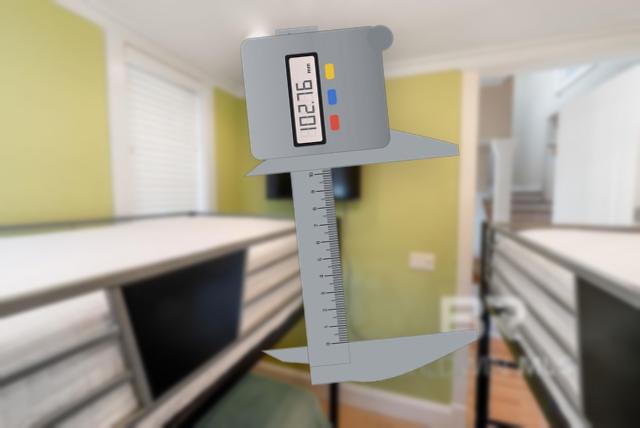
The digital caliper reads 102.76 mm
